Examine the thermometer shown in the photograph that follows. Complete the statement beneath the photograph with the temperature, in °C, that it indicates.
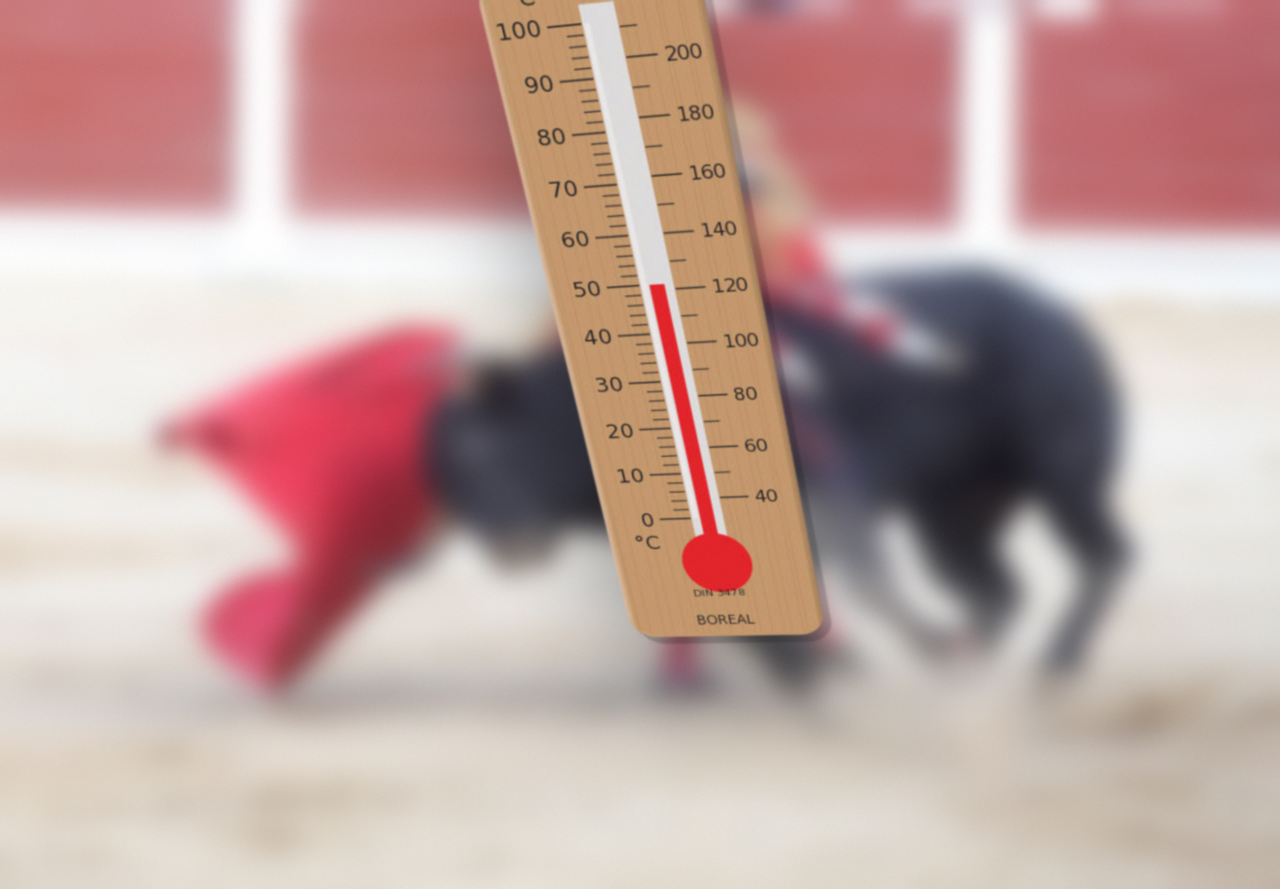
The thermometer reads 50 °C
